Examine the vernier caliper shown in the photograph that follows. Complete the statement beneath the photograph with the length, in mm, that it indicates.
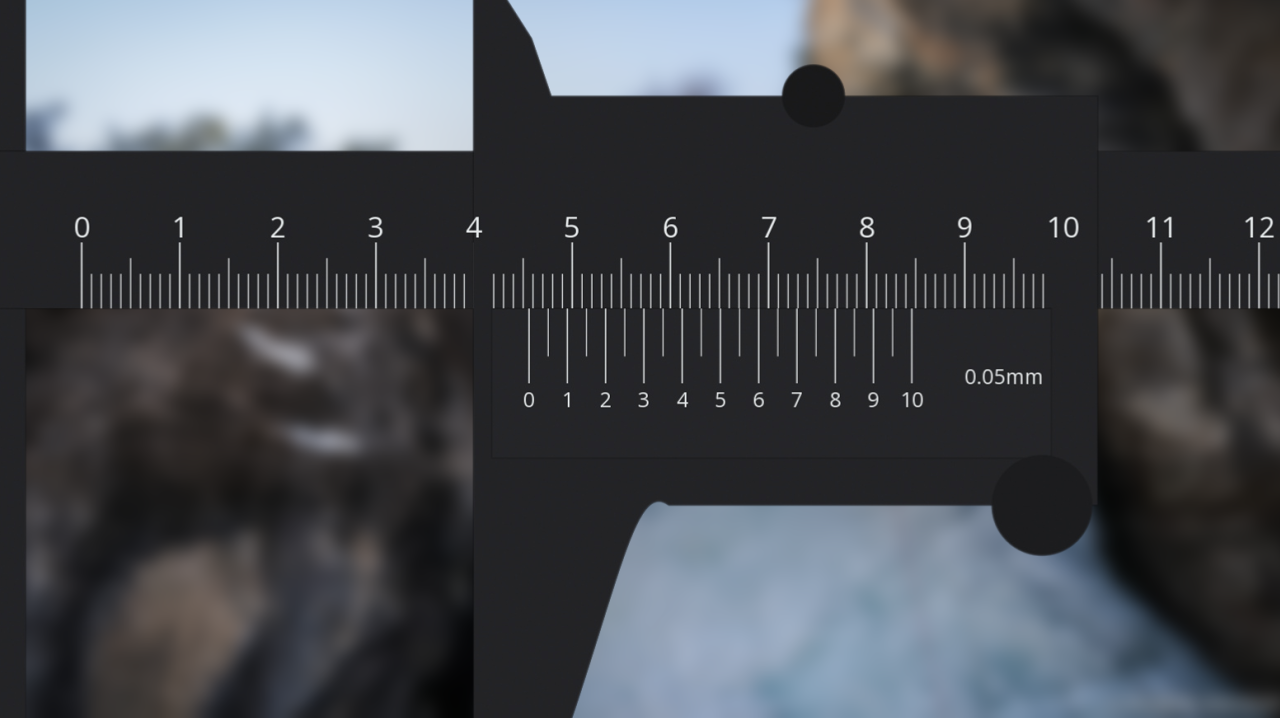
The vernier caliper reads 45.6 mm
